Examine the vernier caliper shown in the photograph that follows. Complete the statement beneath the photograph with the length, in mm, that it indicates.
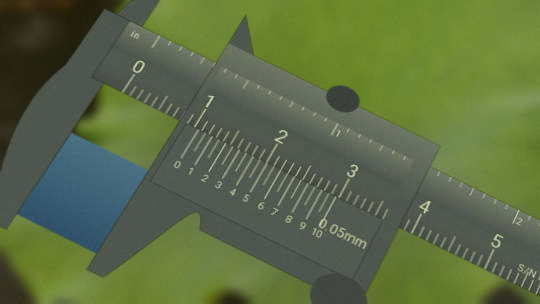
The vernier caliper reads 10.6 mm
